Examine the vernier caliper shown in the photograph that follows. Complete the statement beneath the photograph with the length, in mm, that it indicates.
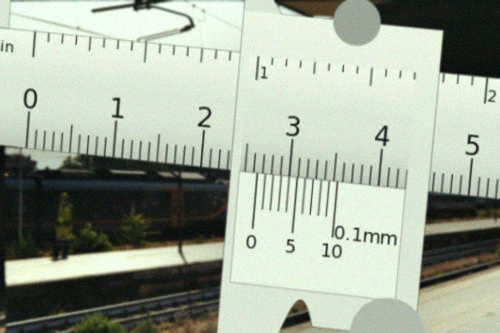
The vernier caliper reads 26.4 mm
